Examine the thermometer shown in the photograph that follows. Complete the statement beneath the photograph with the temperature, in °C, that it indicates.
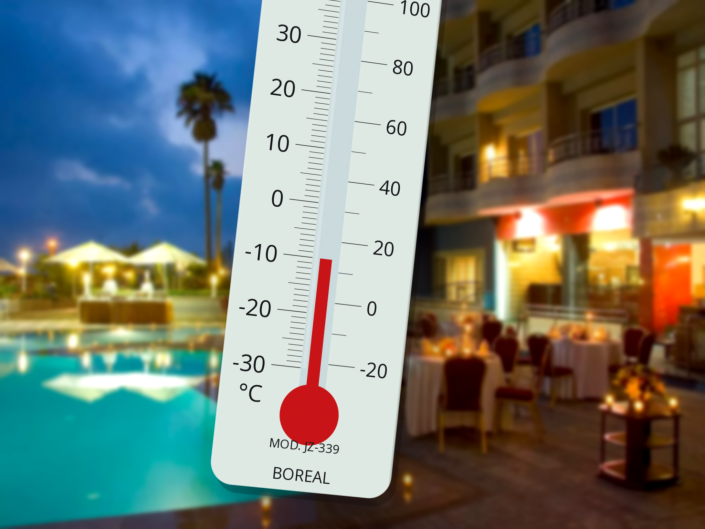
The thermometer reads -10 °C
